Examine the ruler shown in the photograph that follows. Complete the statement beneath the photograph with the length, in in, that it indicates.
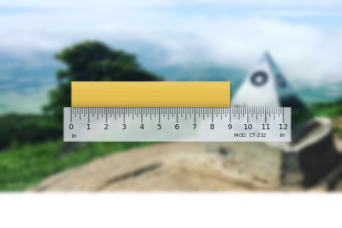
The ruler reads 9 in
